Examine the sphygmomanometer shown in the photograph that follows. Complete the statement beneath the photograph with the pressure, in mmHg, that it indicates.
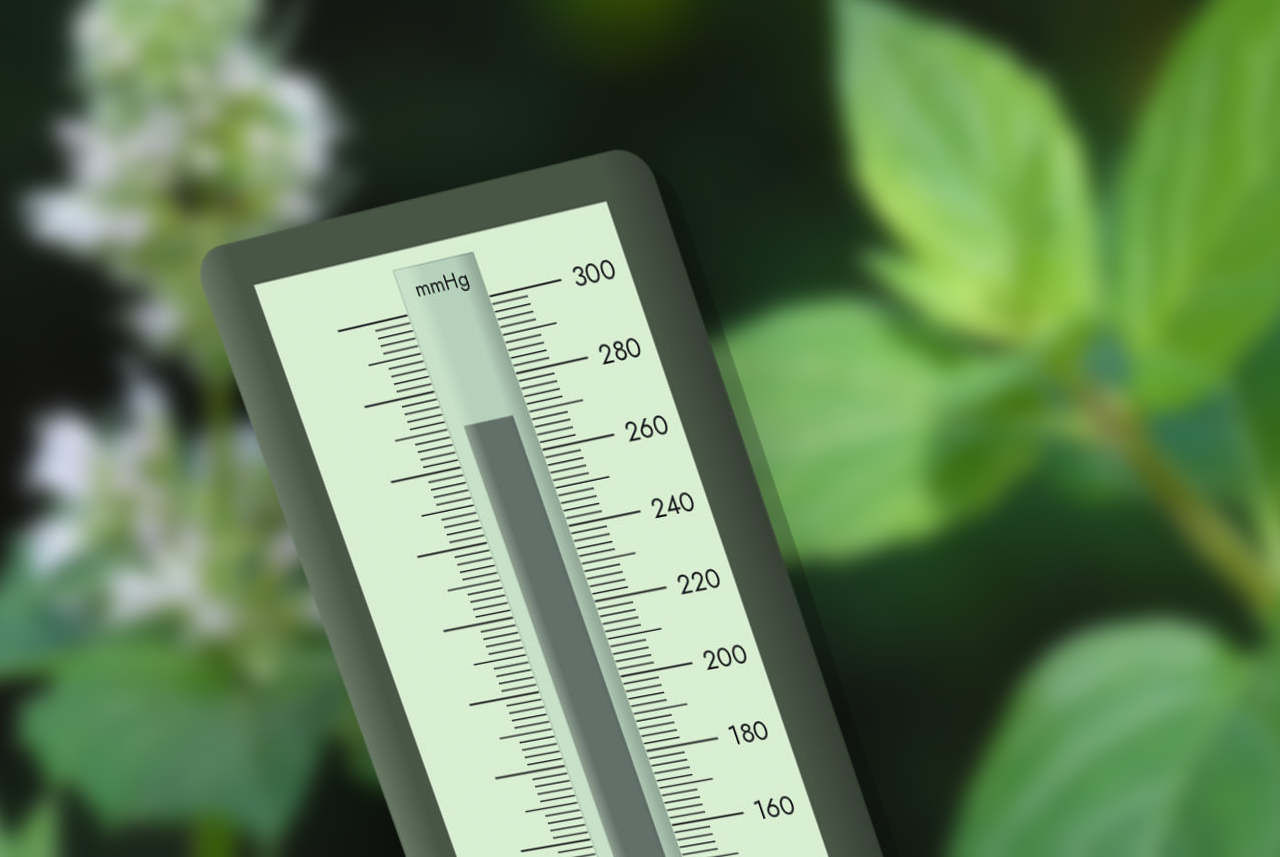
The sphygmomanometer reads 270 mmHg
